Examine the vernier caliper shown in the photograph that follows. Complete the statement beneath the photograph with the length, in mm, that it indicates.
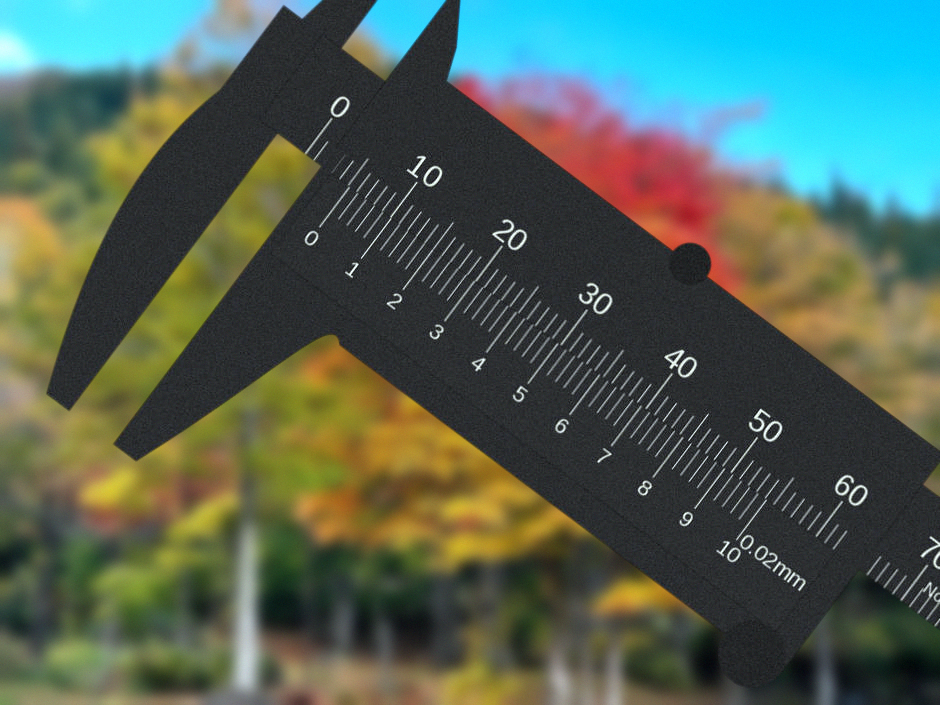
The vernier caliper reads 5.2 mm
